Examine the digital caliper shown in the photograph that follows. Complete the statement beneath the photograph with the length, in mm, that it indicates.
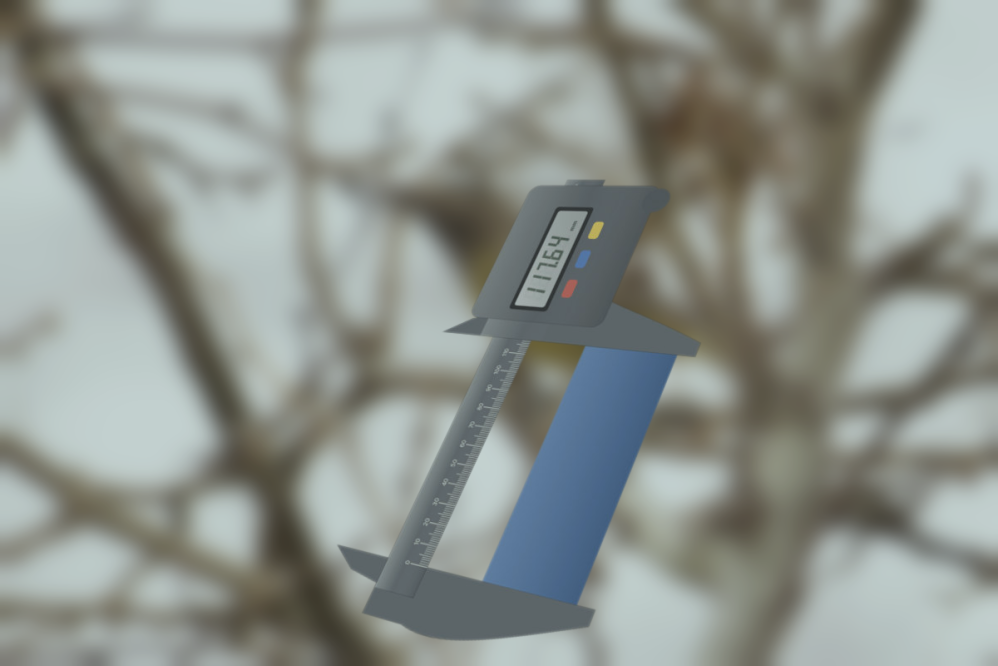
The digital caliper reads 117.64 mm
